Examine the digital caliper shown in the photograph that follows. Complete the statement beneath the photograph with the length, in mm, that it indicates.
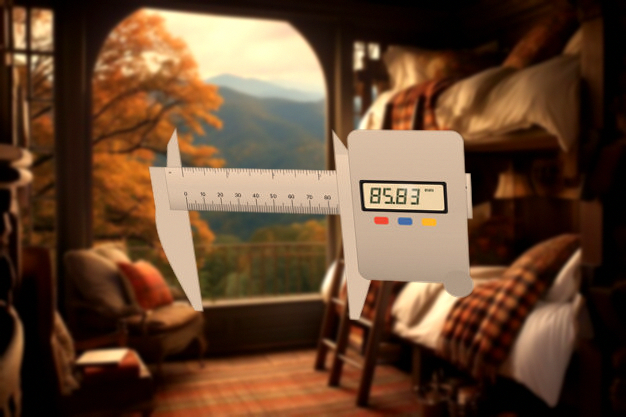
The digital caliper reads 85.83 mm
